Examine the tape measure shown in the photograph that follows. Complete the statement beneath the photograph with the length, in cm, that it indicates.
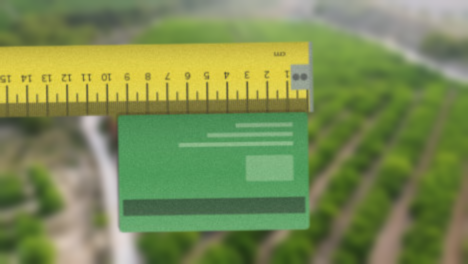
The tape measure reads 9.5 cm
